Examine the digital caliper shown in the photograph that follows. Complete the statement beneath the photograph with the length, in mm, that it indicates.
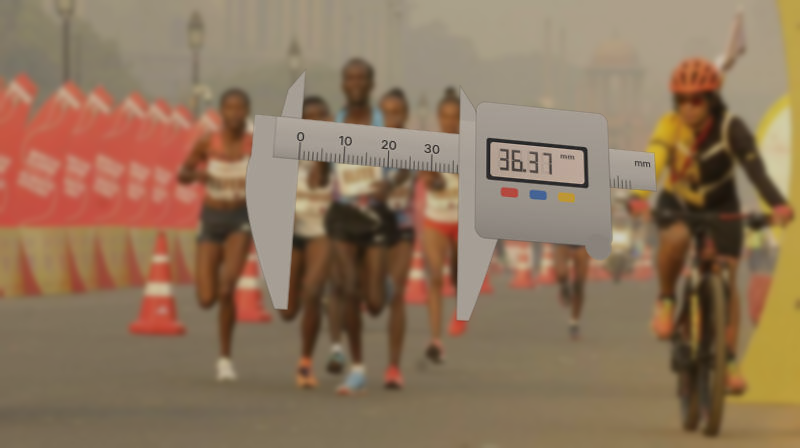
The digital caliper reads 36.37 mm
